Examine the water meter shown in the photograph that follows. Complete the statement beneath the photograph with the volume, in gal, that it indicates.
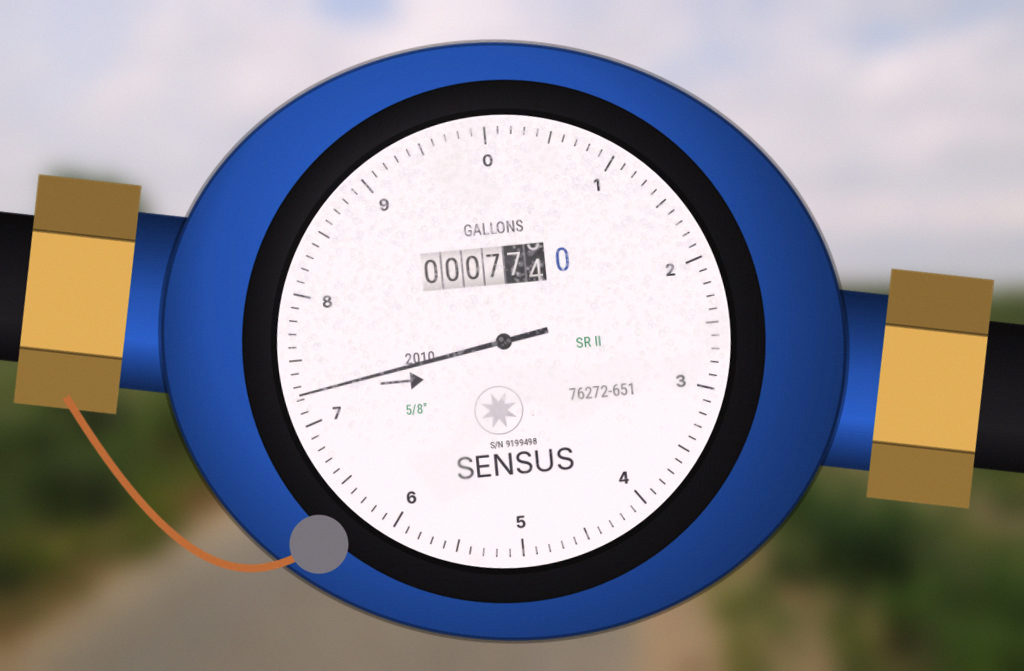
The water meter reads 7737.2 gal
